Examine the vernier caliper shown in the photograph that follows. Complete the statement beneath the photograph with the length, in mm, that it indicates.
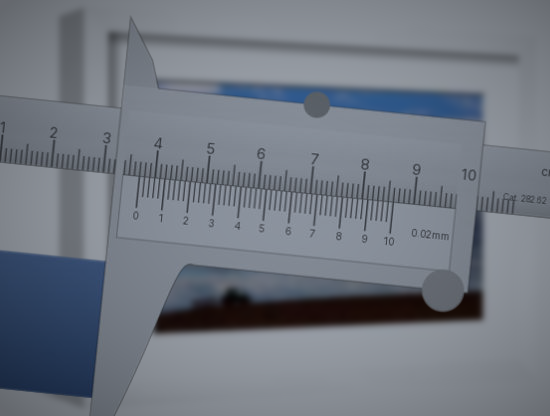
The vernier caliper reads 37.0 mm
